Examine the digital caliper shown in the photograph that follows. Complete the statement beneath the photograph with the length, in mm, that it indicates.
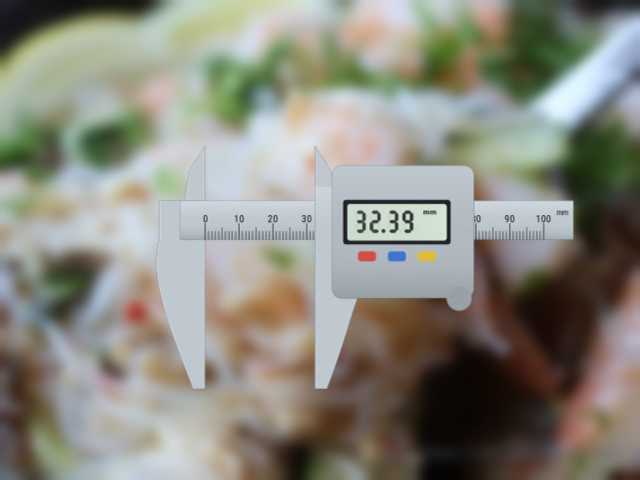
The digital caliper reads 32.39 mm
